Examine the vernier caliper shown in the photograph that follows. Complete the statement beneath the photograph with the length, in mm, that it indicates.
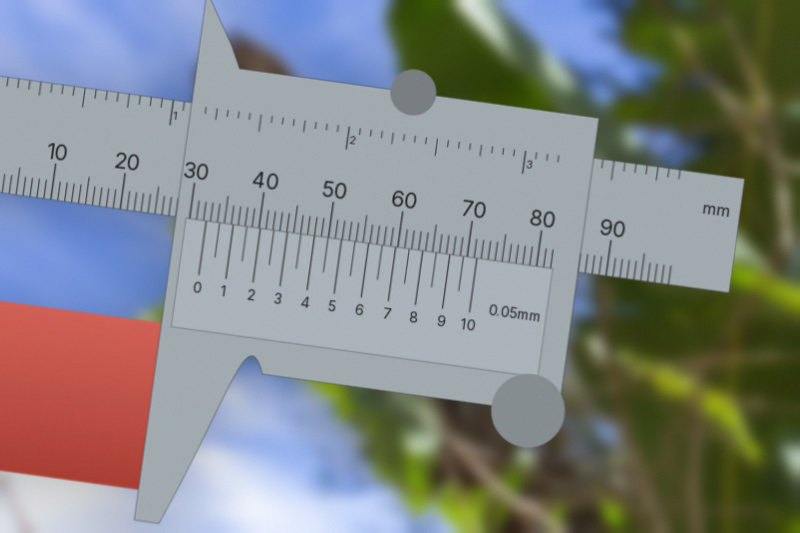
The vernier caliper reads 32.4 mm
